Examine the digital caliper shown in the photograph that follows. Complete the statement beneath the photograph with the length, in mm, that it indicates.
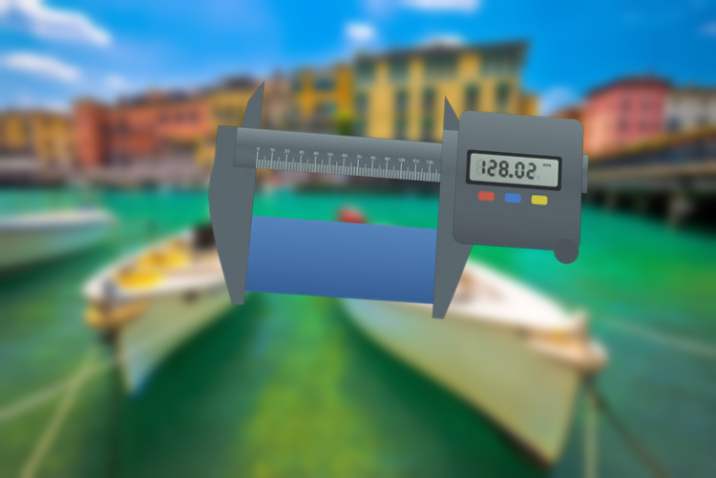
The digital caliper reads 128.02 mm
